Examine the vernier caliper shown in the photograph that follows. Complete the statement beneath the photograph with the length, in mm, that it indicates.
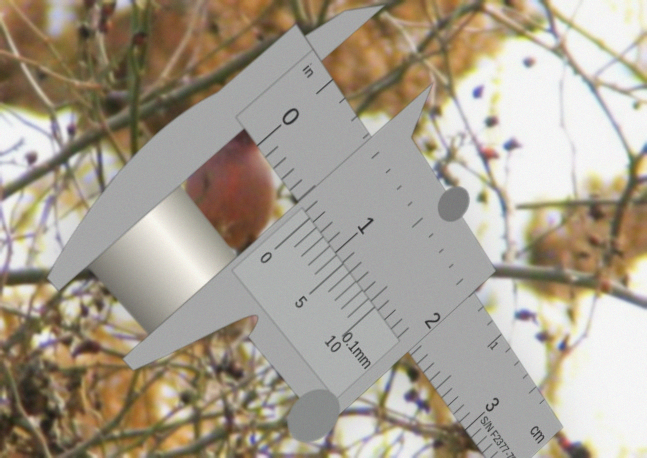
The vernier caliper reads 6.6 mm
